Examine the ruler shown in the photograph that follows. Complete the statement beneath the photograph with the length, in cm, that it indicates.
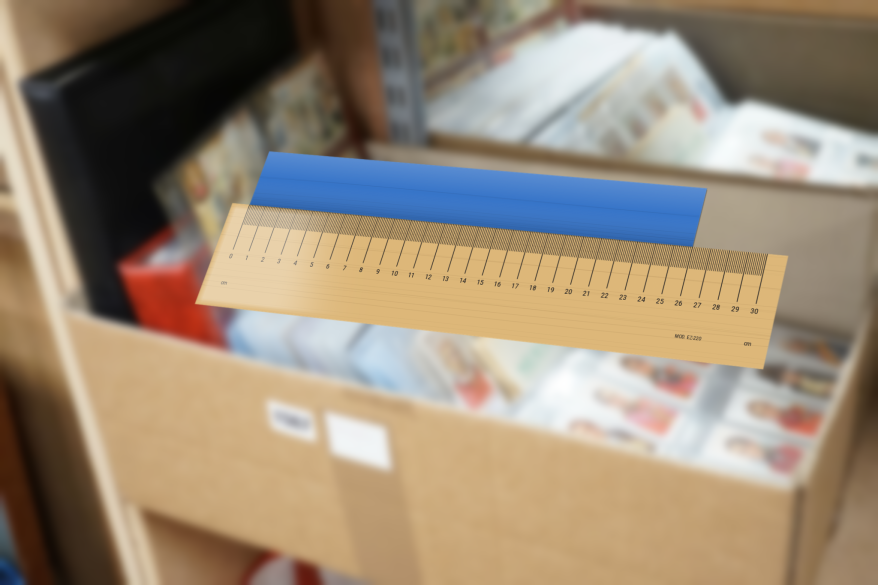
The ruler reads 26 cm
